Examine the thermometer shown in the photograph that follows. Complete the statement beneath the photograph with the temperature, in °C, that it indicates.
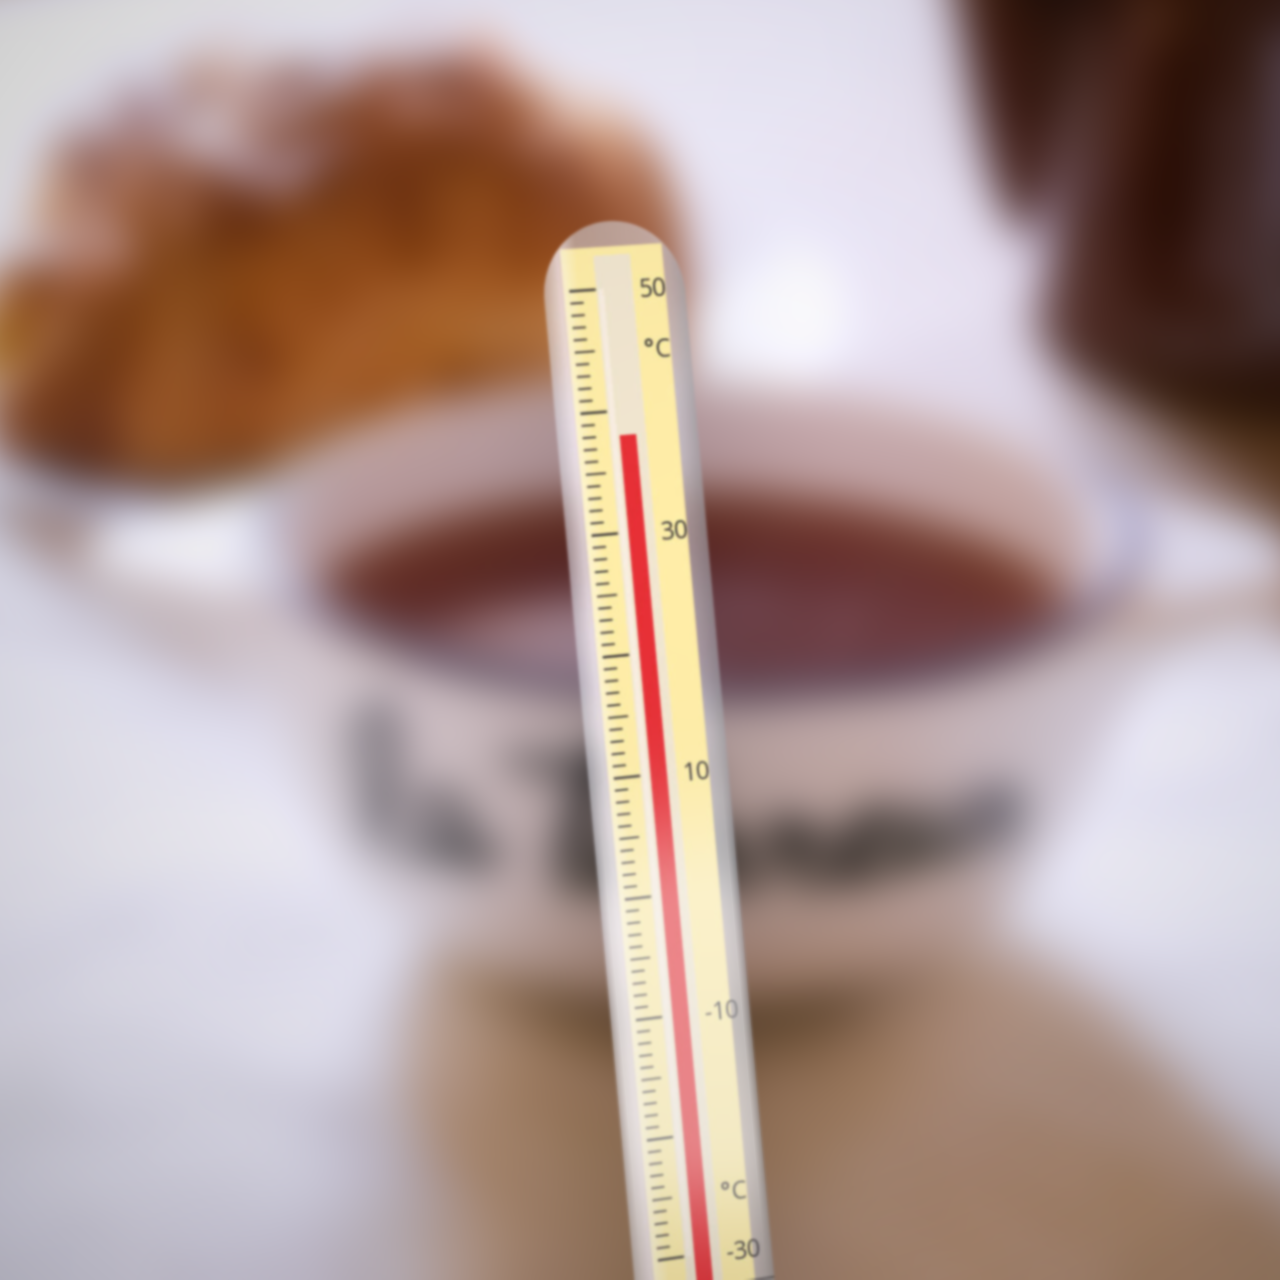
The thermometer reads 38 °C
